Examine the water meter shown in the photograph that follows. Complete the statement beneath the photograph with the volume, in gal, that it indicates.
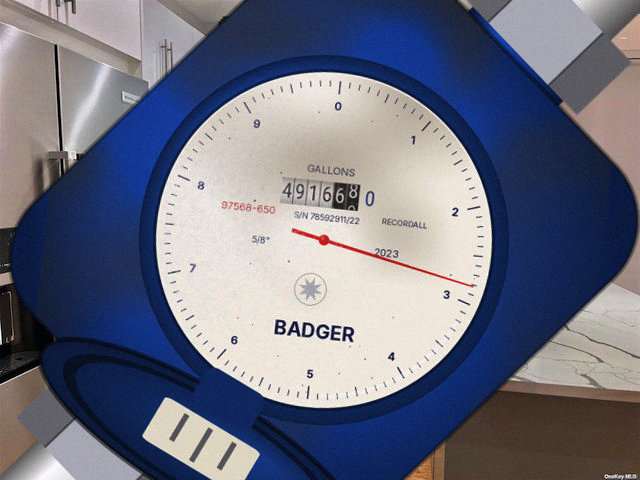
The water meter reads 4916682.8 gal
